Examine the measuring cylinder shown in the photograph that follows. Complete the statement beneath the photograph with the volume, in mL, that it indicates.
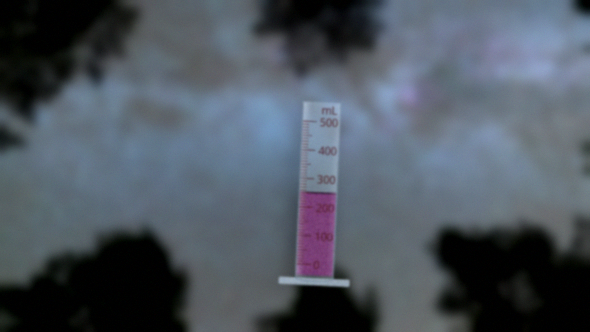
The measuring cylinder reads 250 mL
